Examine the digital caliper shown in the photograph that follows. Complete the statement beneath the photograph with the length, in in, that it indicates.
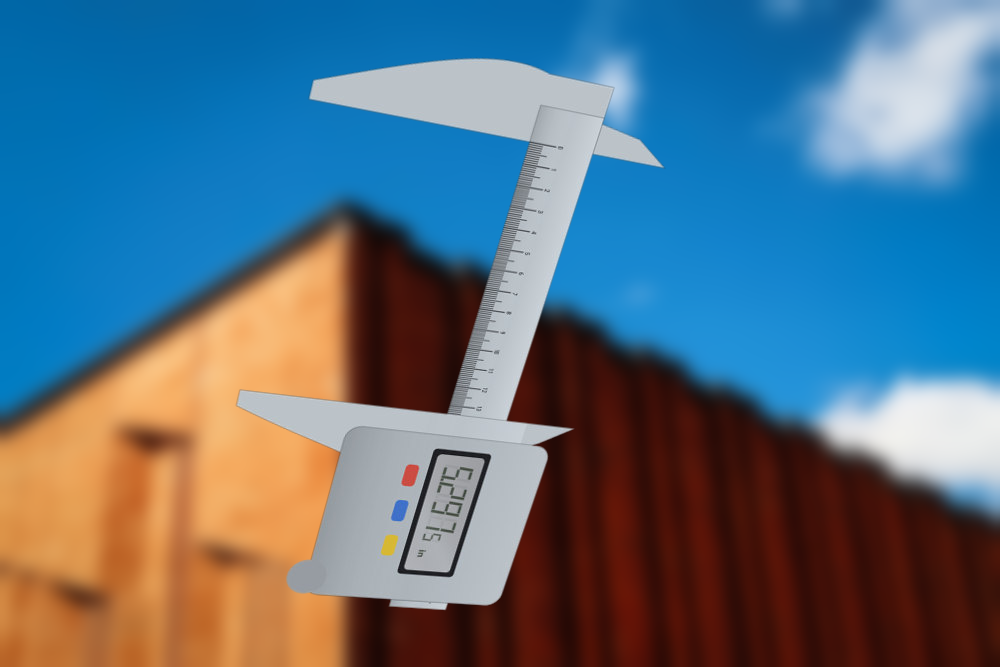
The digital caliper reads 5.2975 in
